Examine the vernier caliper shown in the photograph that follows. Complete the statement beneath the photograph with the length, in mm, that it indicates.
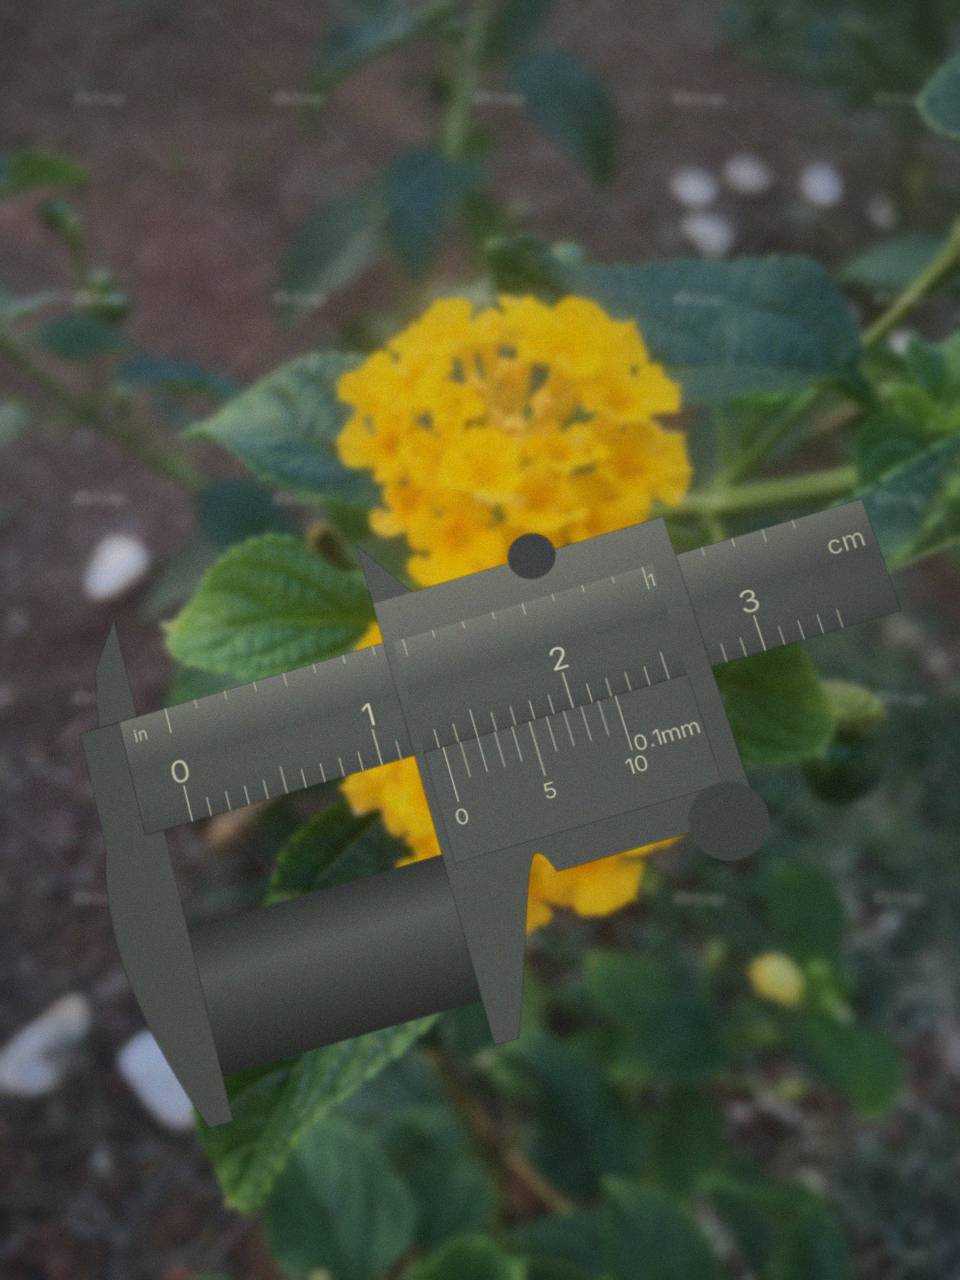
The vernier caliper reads 13.2 mm
